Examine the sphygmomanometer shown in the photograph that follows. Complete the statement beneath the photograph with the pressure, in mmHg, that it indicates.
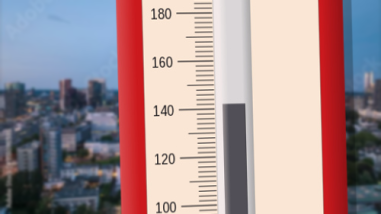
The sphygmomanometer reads 142 mmHg
